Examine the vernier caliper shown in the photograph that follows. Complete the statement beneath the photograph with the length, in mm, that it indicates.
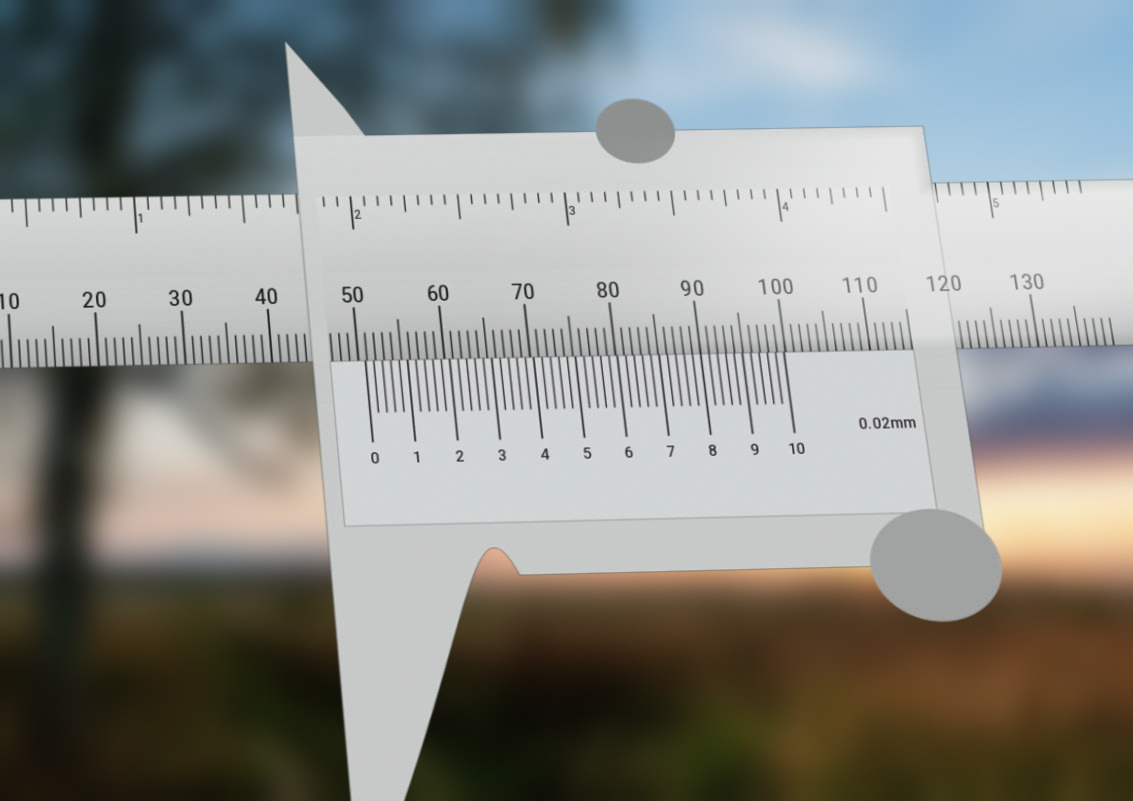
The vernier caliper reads 50.8 mm
